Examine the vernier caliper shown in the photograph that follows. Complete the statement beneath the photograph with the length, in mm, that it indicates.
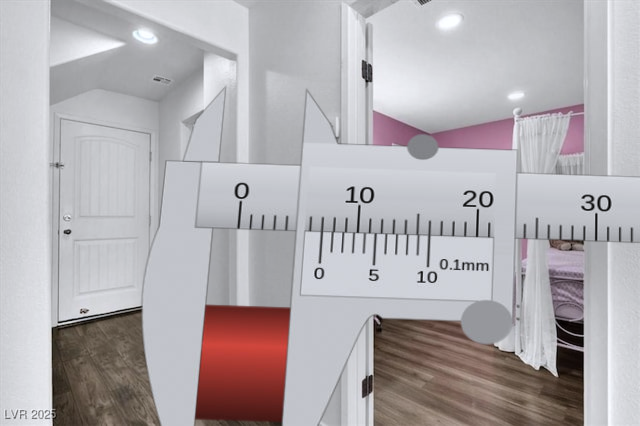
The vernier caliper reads 7.0 mm
